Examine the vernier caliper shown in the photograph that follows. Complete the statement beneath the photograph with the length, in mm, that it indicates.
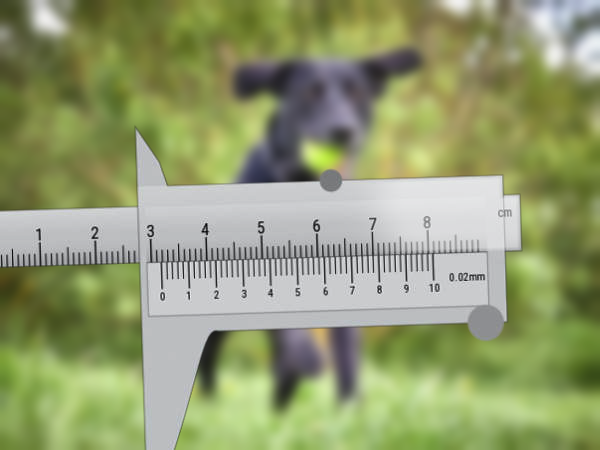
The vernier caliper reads 31.8 mm
